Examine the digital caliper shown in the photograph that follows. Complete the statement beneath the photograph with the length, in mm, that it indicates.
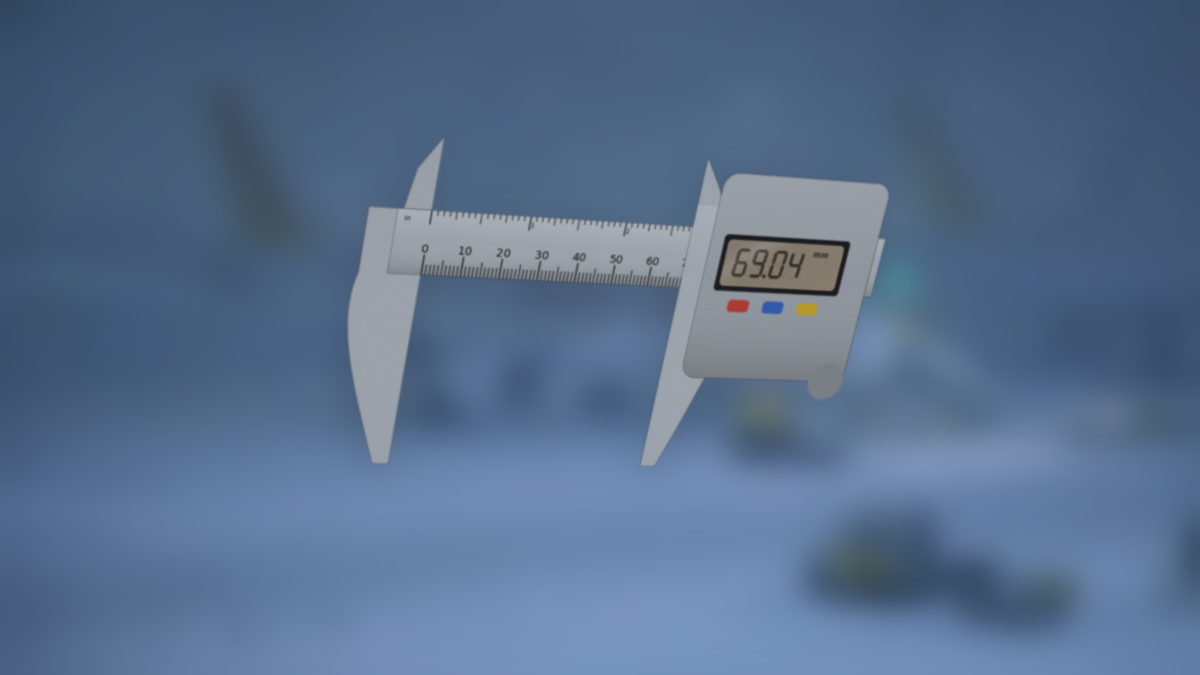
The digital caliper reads 69.04 mm
